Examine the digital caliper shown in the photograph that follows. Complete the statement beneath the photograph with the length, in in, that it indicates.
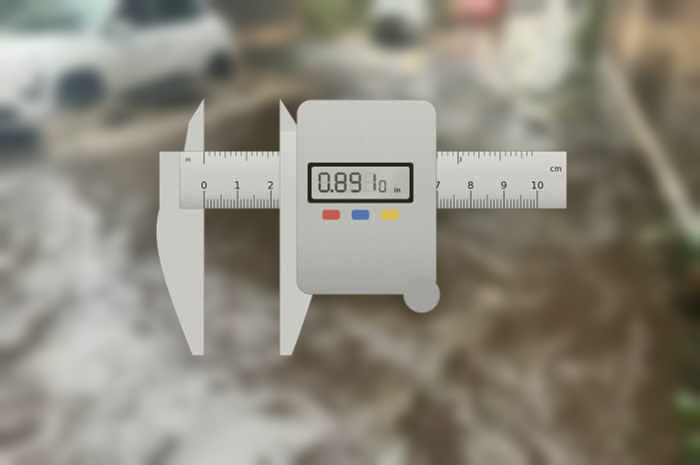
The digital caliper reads 0.8910 in
